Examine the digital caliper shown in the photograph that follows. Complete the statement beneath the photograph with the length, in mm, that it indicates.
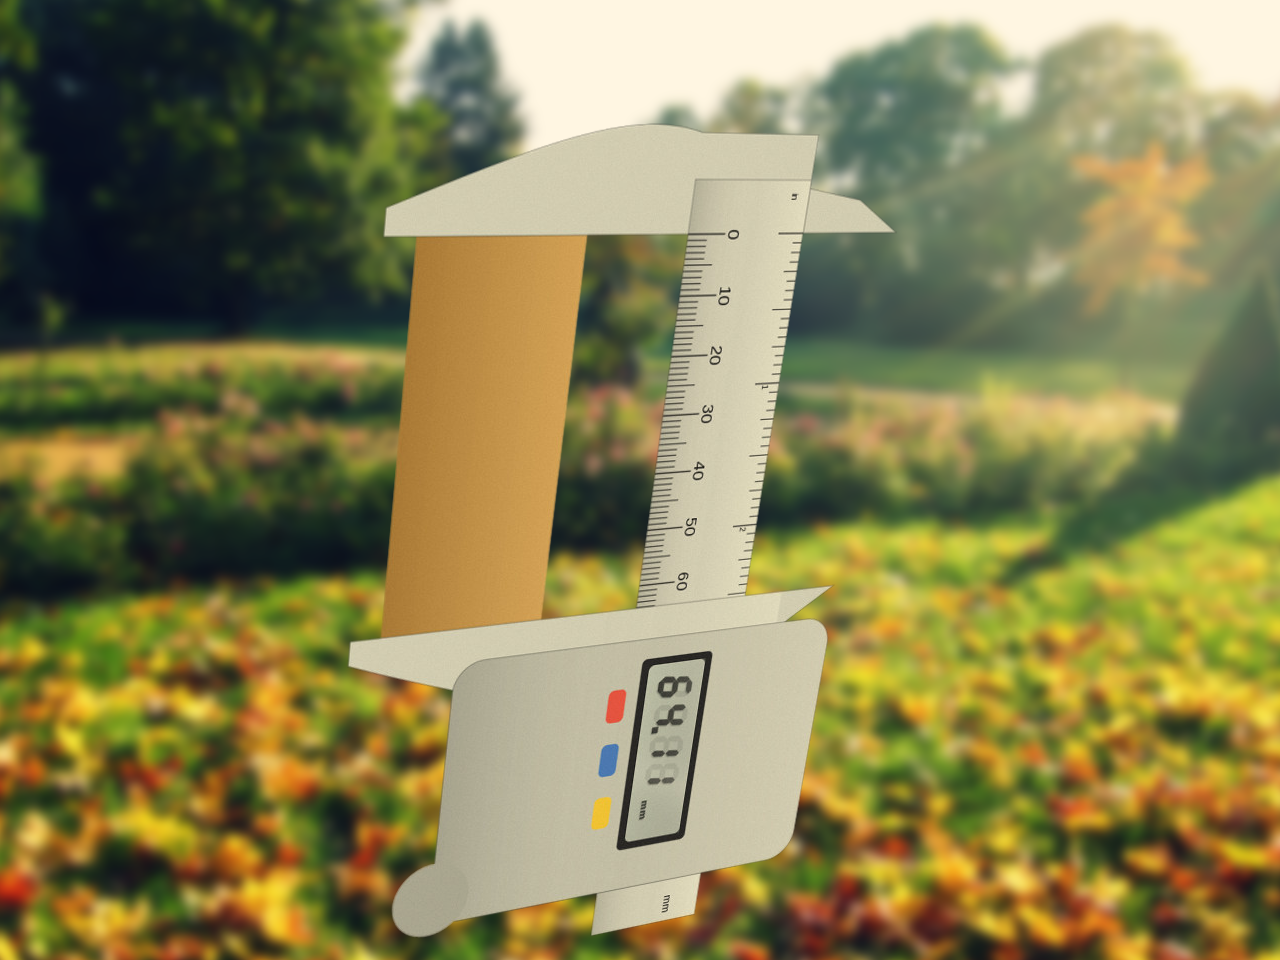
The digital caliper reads 64.11 mm
